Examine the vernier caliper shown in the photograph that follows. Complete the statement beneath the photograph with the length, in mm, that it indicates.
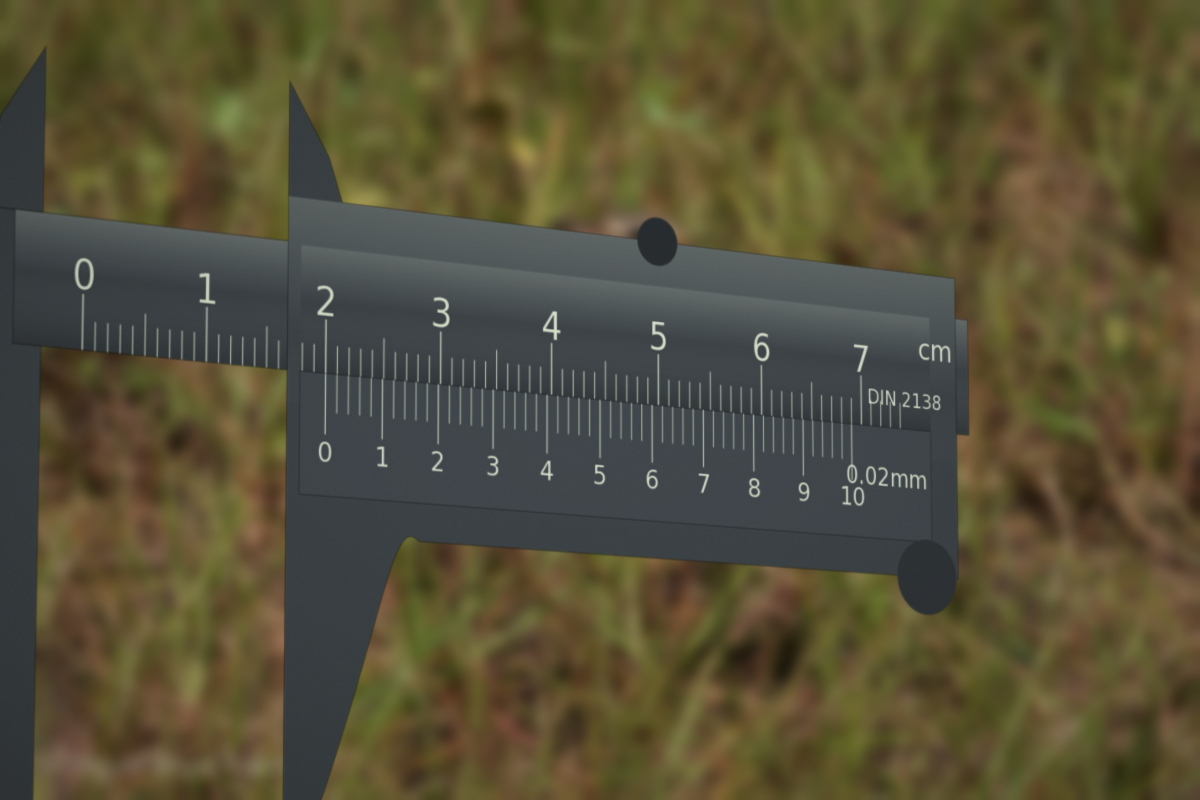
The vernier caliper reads 20.0 mm
